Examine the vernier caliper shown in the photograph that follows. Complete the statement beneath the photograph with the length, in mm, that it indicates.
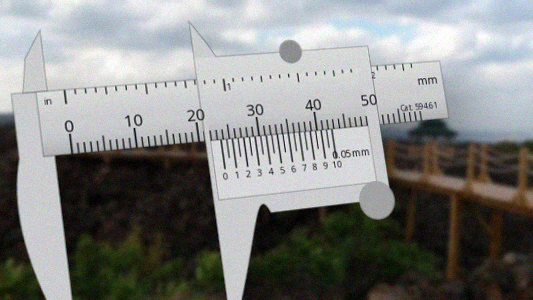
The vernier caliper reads 23.6 mm
